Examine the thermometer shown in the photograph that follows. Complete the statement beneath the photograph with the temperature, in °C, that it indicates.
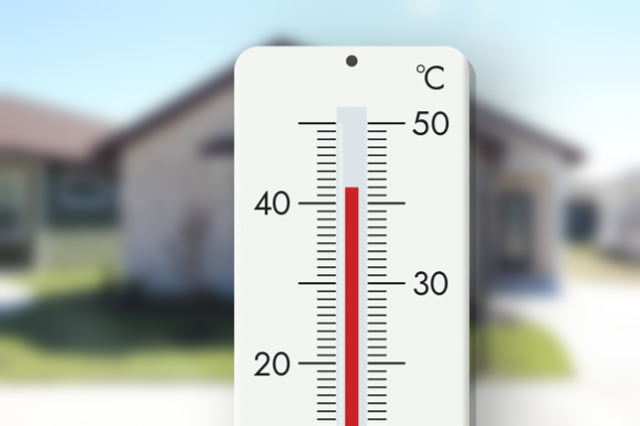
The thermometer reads 42 °C
